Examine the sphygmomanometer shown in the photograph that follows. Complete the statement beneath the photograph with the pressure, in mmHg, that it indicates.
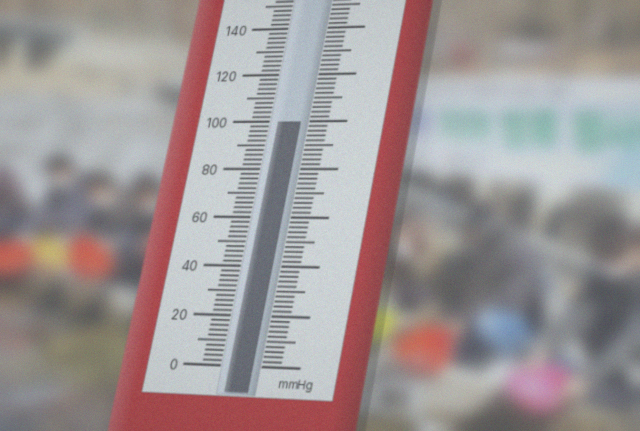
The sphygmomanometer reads 100 mmHg
